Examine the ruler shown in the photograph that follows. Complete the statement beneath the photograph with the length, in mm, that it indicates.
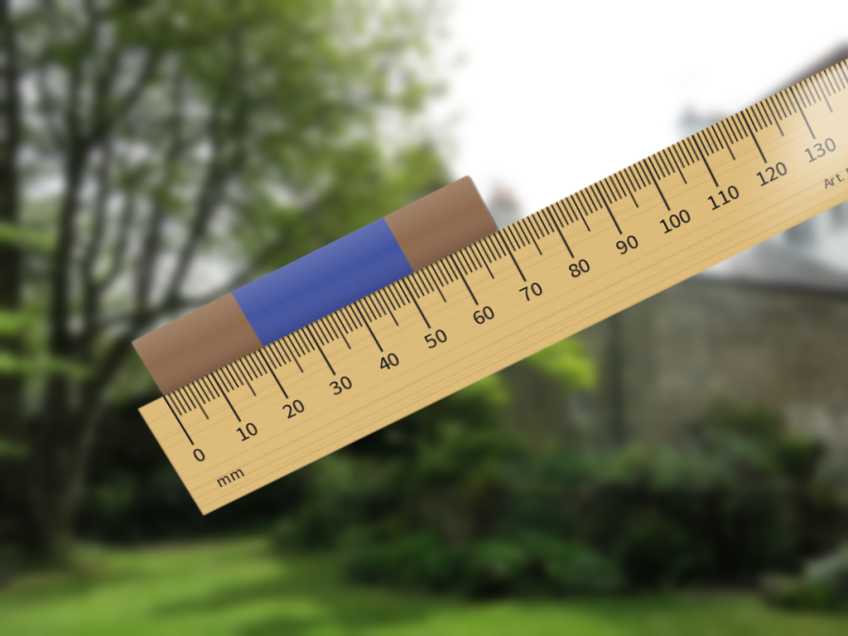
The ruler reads 70 mm
